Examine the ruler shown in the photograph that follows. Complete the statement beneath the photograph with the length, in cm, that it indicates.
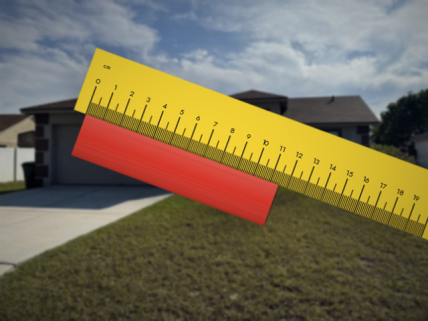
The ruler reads 11.5 cm
